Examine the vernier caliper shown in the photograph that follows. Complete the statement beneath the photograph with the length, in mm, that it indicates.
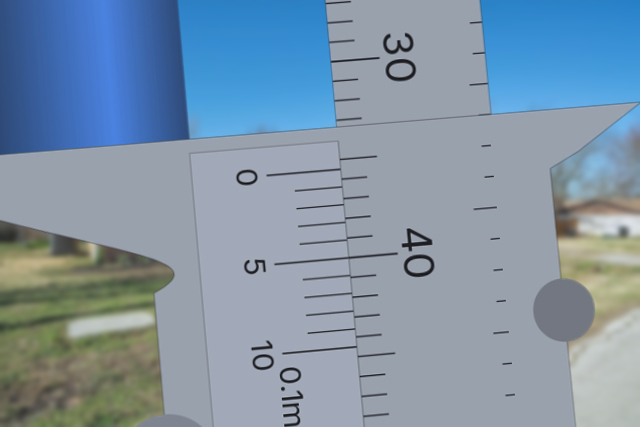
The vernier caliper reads 35.5 mm
